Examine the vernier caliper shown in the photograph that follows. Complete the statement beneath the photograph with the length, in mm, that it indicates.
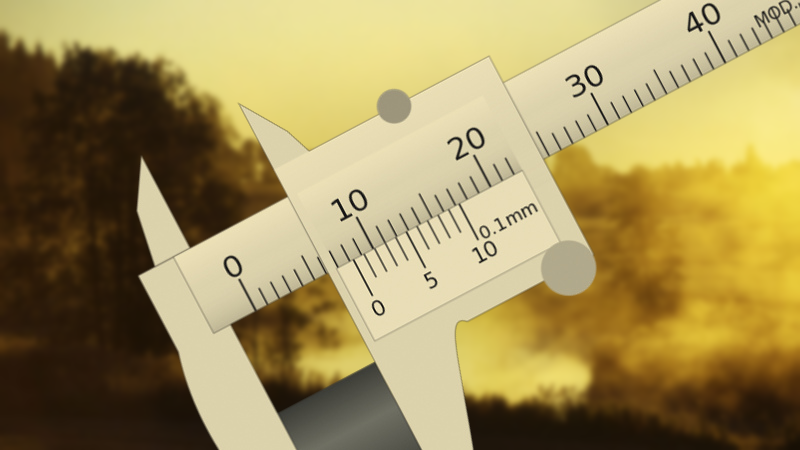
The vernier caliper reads 8.3 mm
